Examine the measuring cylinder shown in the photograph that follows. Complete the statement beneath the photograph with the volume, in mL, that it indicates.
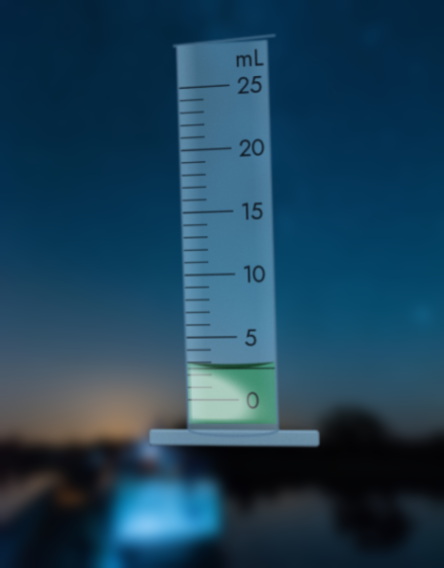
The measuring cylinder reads 2.5 mL
